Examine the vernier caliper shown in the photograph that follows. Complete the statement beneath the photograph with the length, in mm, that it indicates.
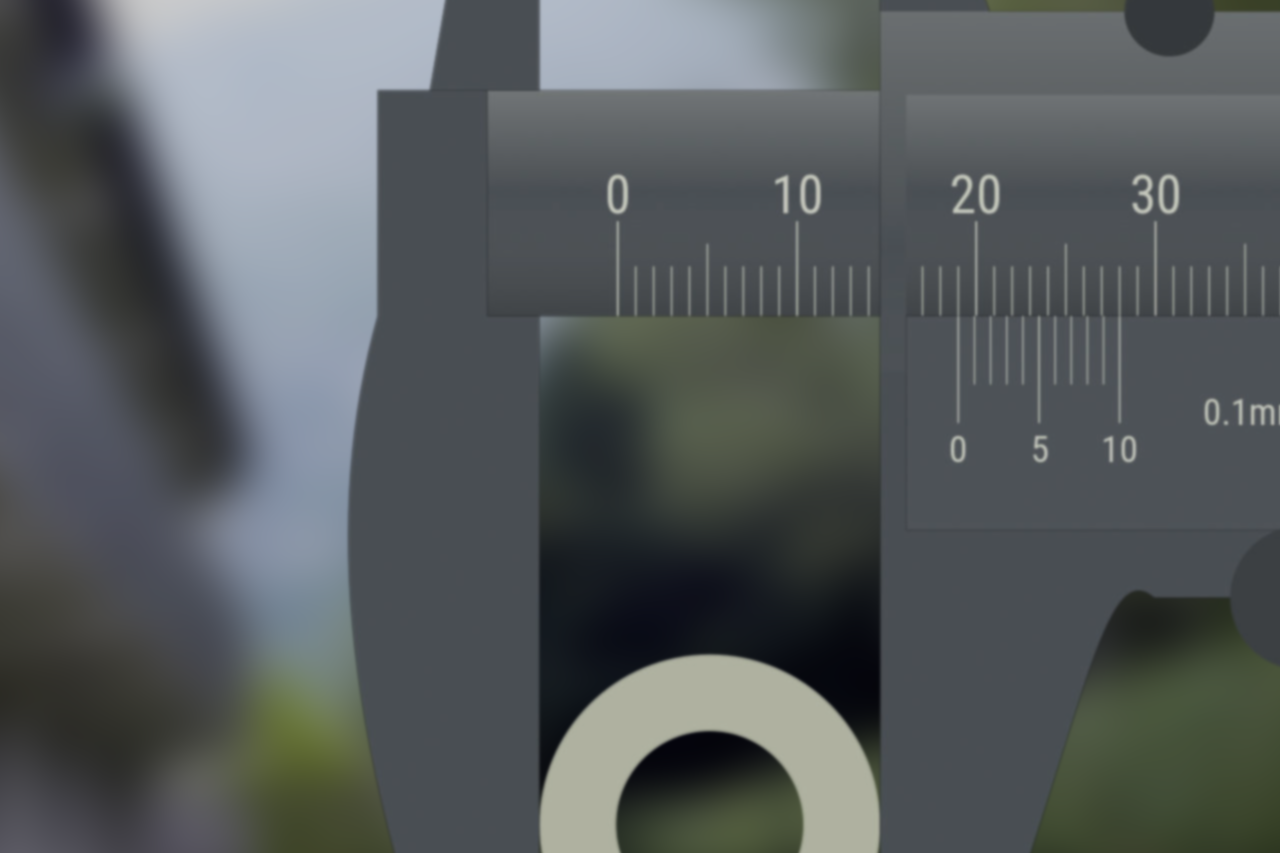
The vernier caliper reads 19.0 mm
